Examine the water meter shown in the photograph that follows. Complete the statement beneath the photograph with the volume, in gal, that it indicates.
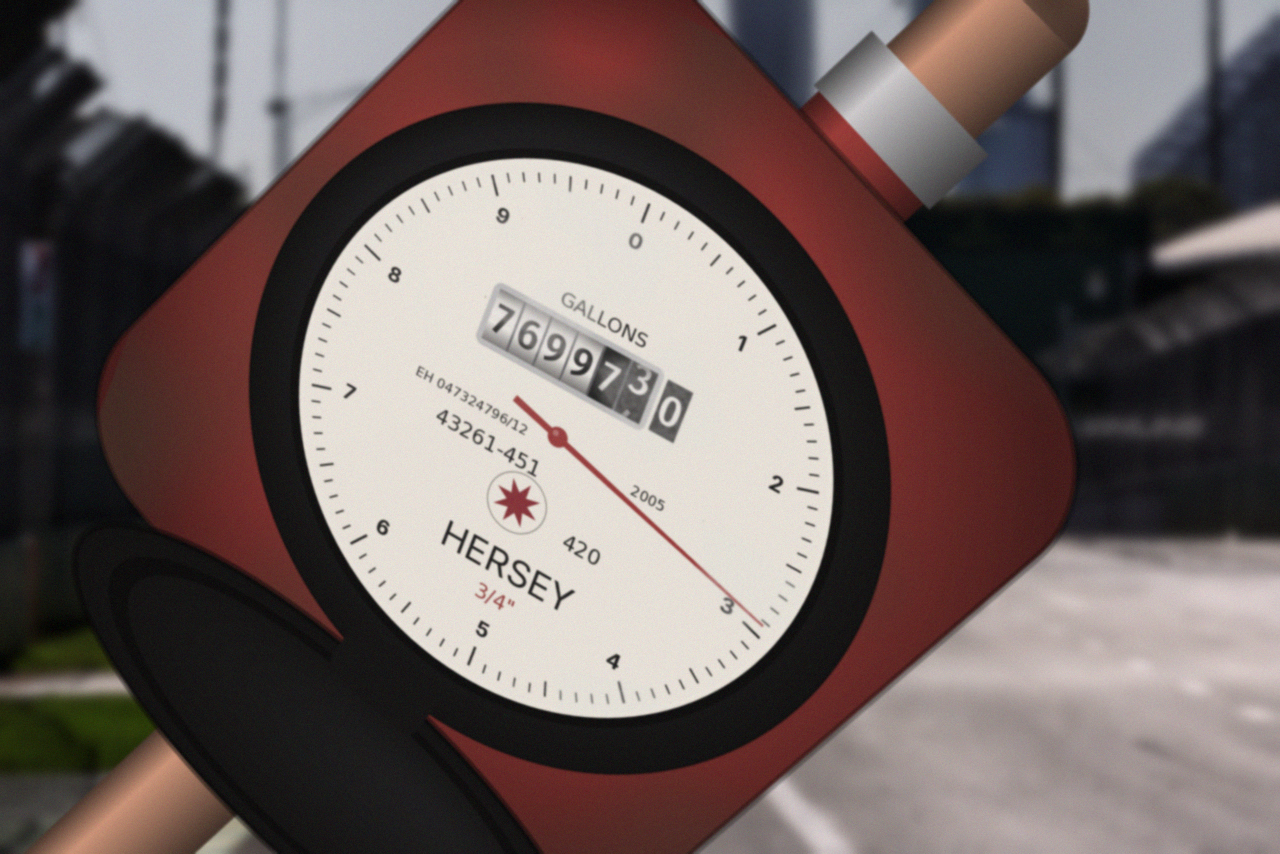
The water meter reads 7699732.9 gal
